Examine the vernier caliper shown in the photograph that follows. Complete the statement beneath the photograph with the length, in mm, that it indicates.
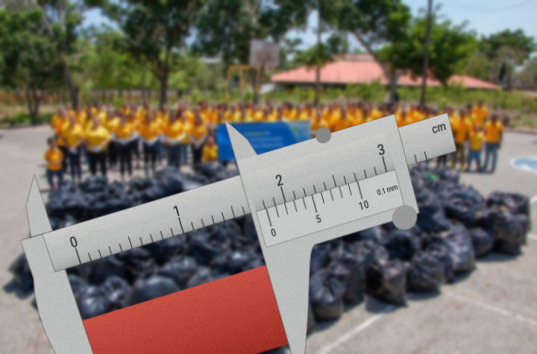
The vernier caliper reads 18.1 mm
